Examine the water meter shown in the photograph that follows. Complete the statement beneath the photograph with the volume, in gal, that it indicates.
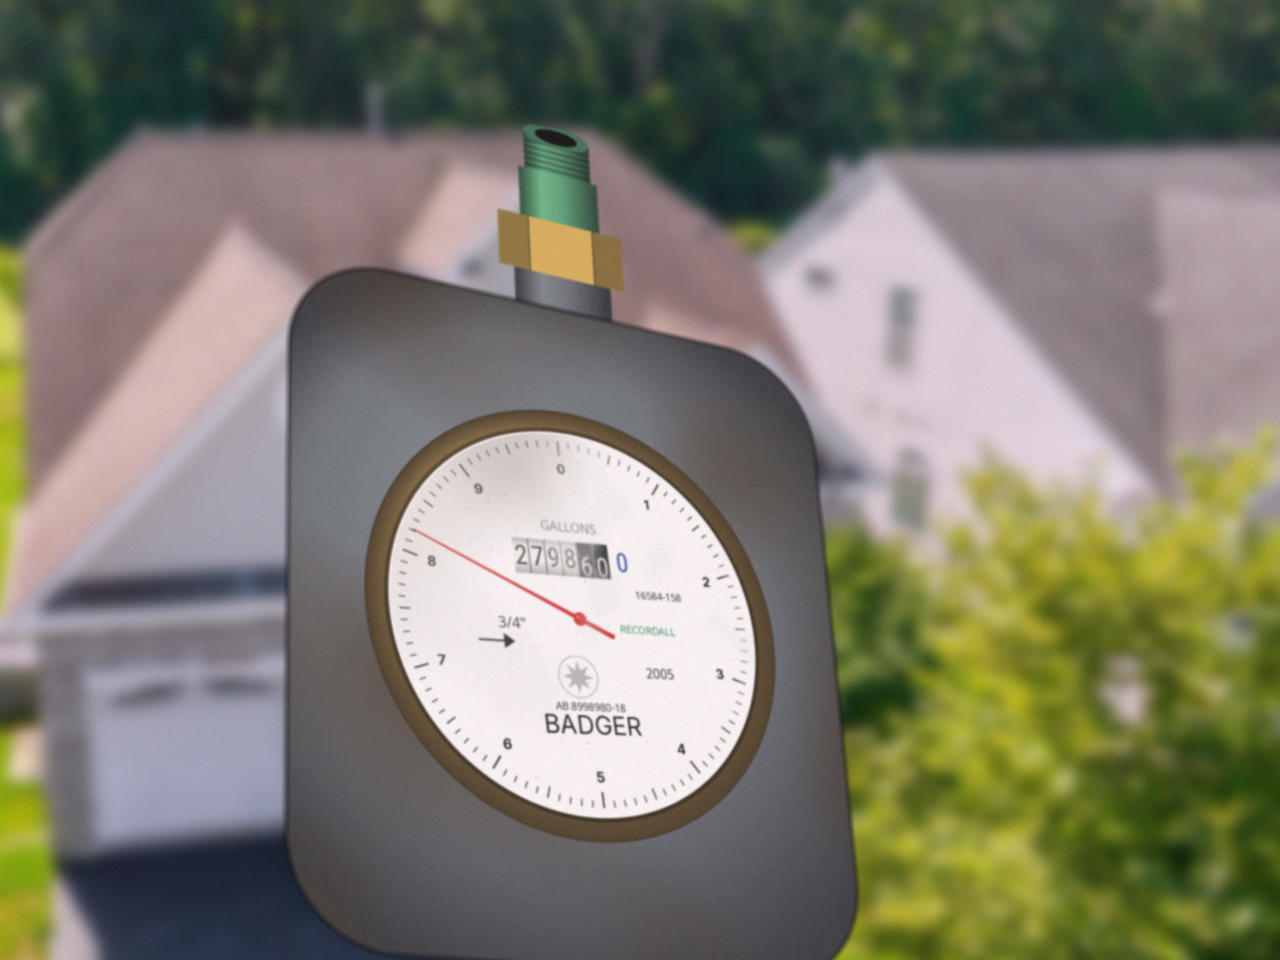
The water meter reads 2798598.2 gal
